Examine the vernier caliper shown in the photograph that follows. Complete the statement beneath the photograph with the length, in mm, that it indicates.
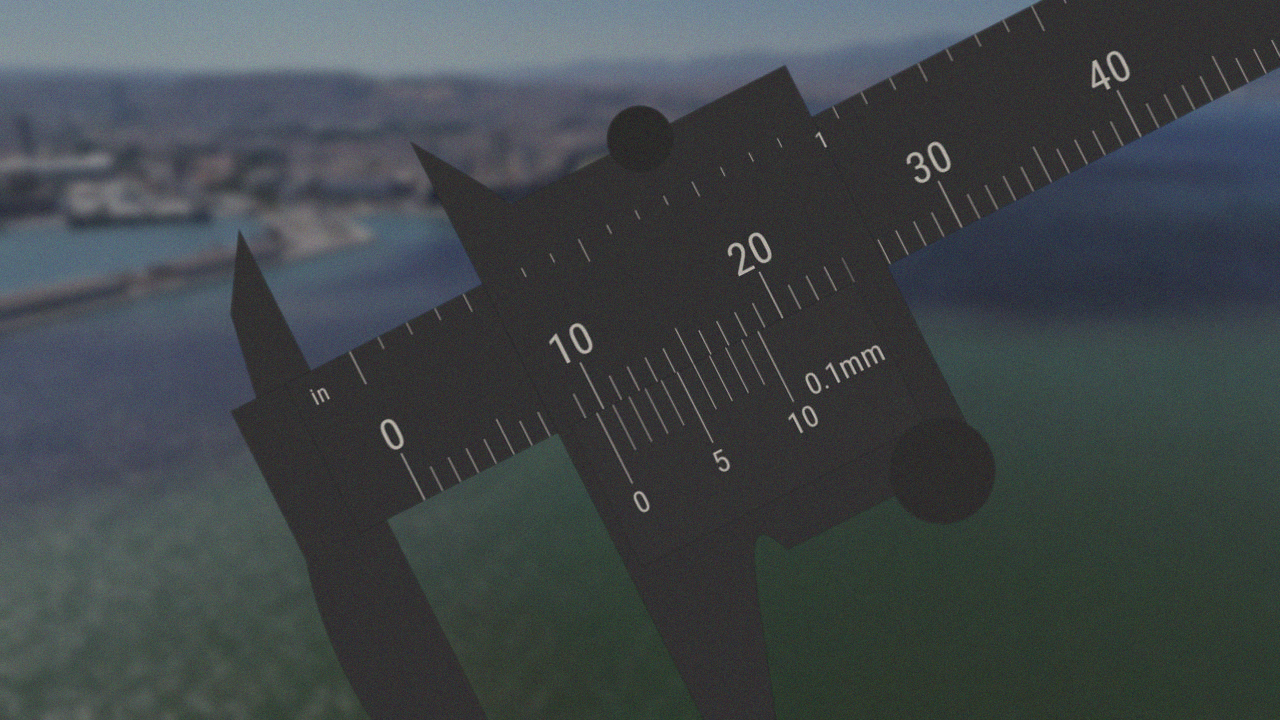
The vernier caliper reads 9.6 mm
